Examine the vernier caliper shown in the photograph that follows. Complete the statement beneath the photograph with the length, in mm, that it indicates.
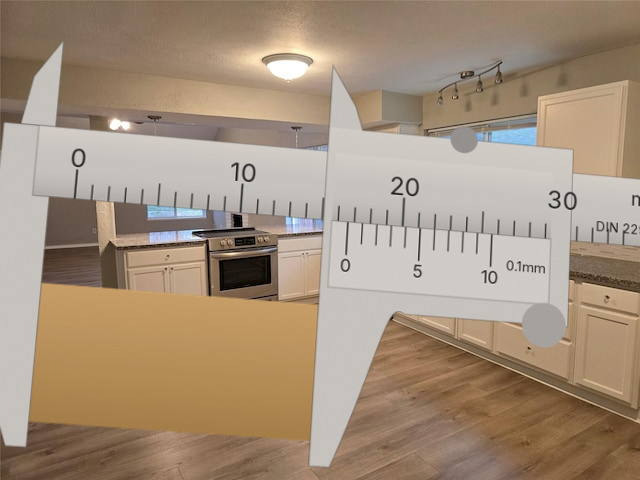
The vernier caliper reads 16.6 mm
